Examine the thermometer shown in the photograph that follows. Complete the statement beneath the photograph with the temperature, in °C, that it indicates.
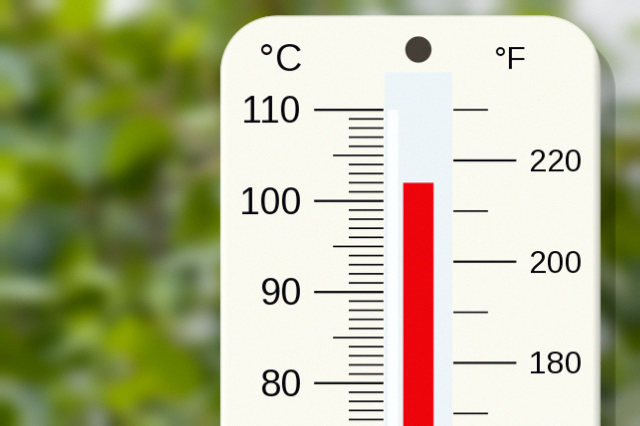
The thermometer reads 102 °C
